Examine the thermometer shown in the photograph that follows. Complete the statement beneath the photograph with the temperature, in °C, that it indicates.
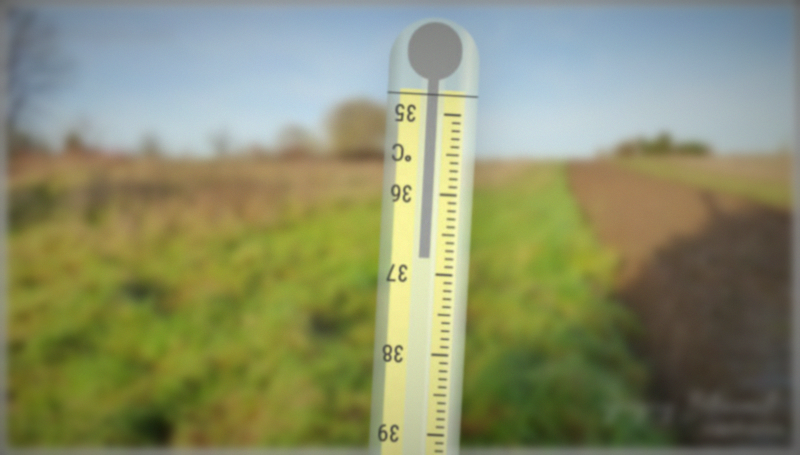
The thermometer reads 36.8 °C
